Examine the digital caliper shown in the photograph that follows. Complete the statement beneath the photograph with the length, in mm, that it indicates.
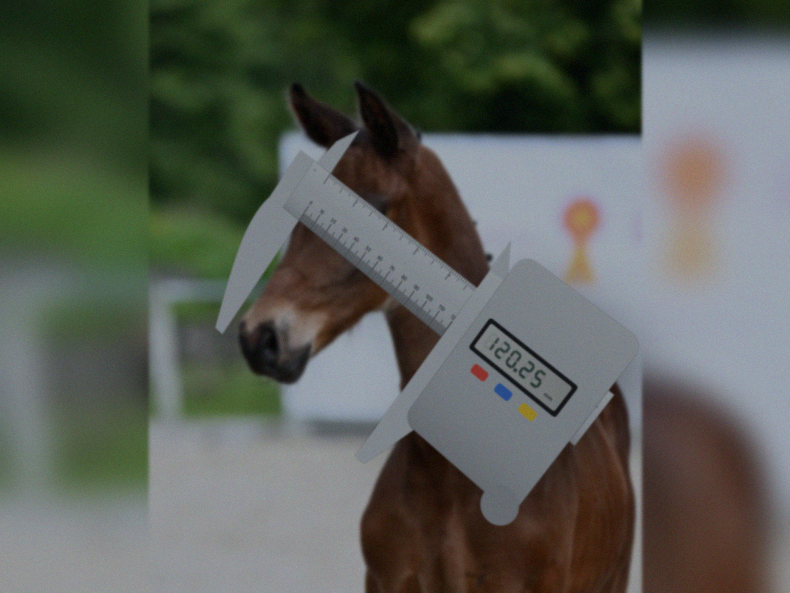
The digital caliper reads 120.25 mm
